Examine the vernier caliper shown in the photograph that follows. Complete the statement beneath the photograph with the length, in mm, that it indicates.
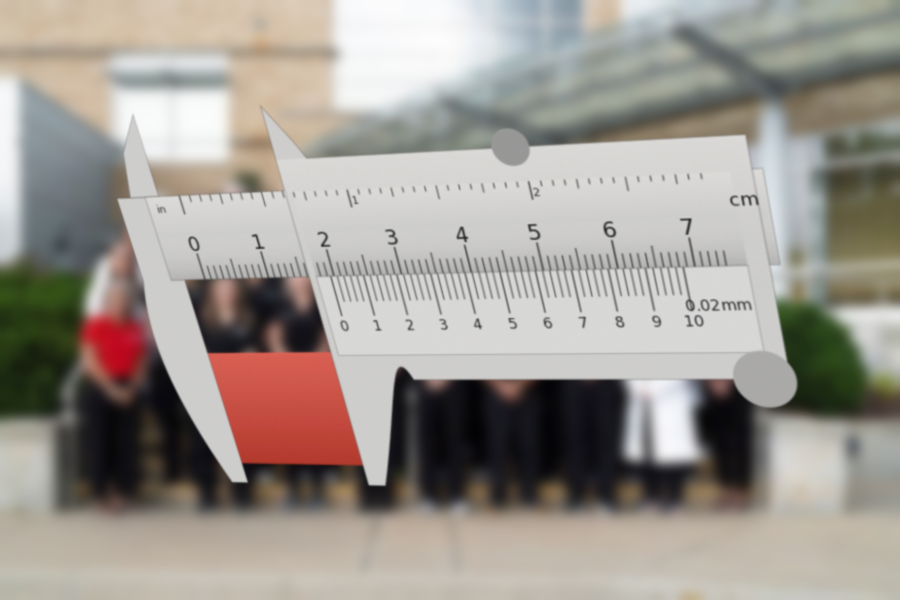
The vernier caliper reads 19.5 mm
